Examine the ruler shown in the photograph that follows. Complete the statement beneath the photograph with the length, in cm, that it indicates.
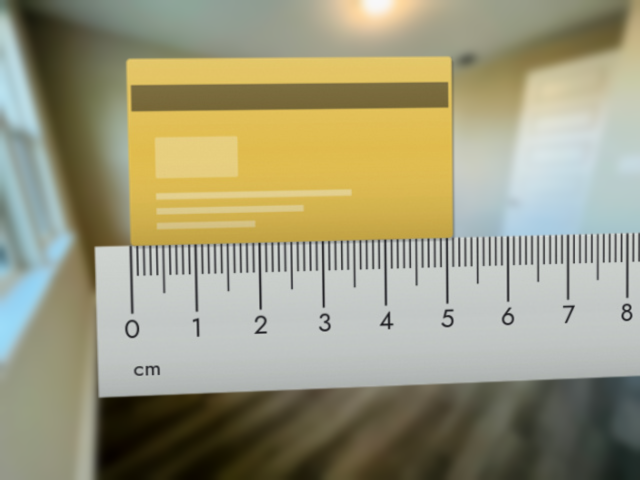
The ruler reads 5.1 cm
